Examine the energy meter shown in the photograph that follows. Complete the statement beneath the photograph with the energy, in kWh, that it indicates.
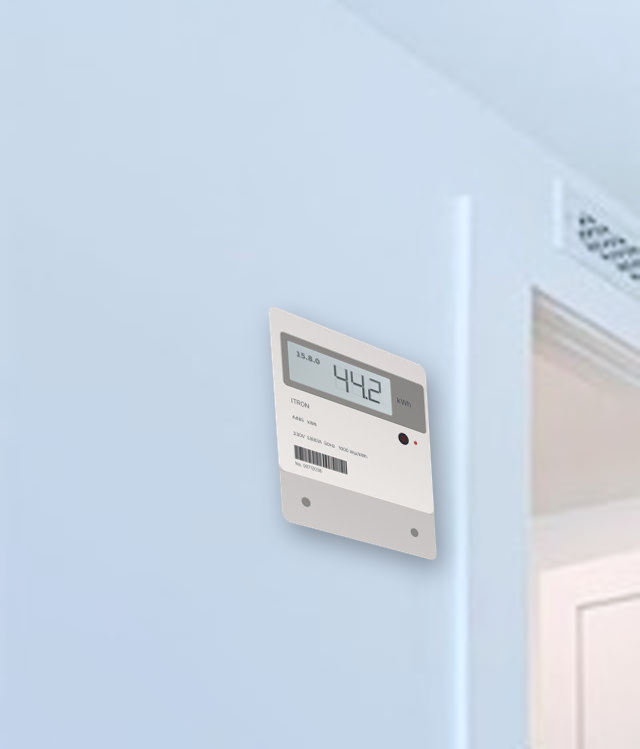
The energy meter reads 44.2 kWh
